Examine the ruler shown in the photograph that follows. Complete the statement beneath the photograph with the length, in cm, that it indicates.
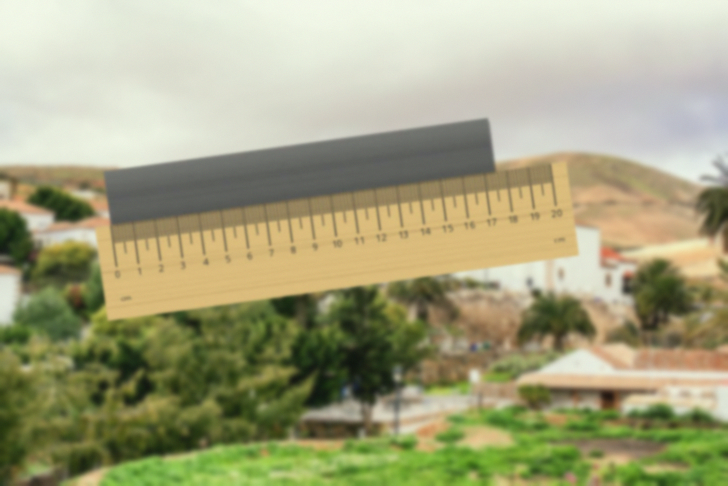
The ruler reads 17.5 cm
